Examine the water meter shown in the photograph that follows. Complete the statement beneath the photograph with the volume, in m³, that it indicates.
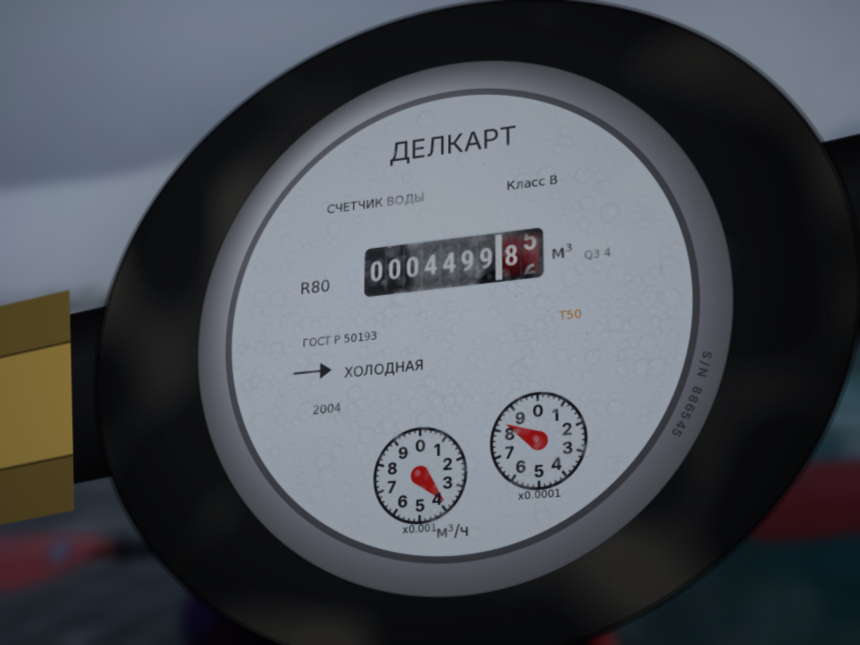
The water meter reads 4499.8538 m³
